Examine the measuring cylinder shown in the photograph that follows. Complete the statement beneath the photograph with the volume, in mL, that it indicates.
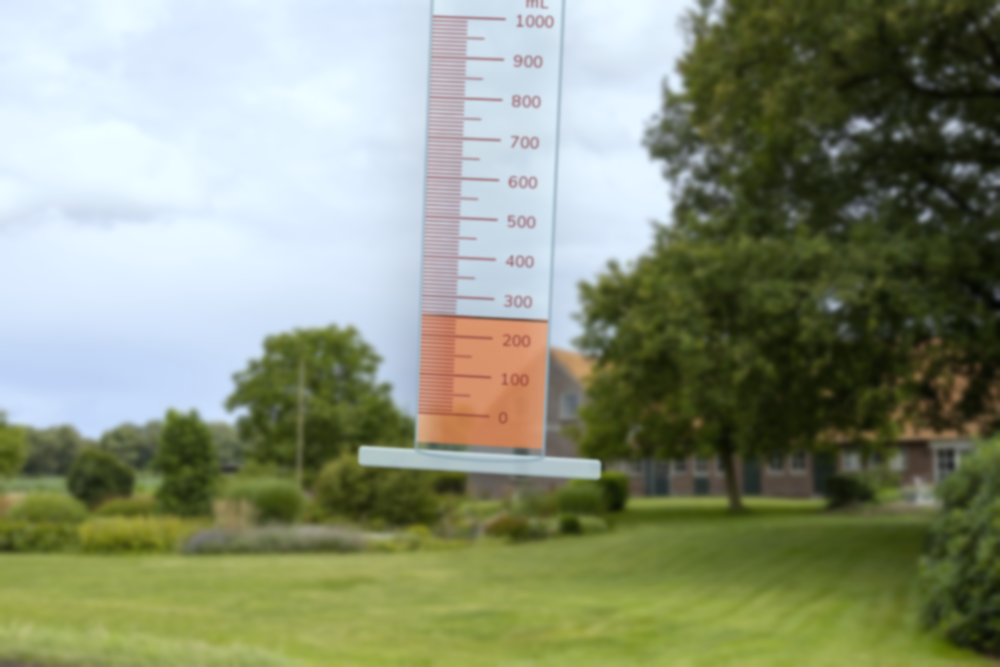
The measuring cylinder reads 250 mL
